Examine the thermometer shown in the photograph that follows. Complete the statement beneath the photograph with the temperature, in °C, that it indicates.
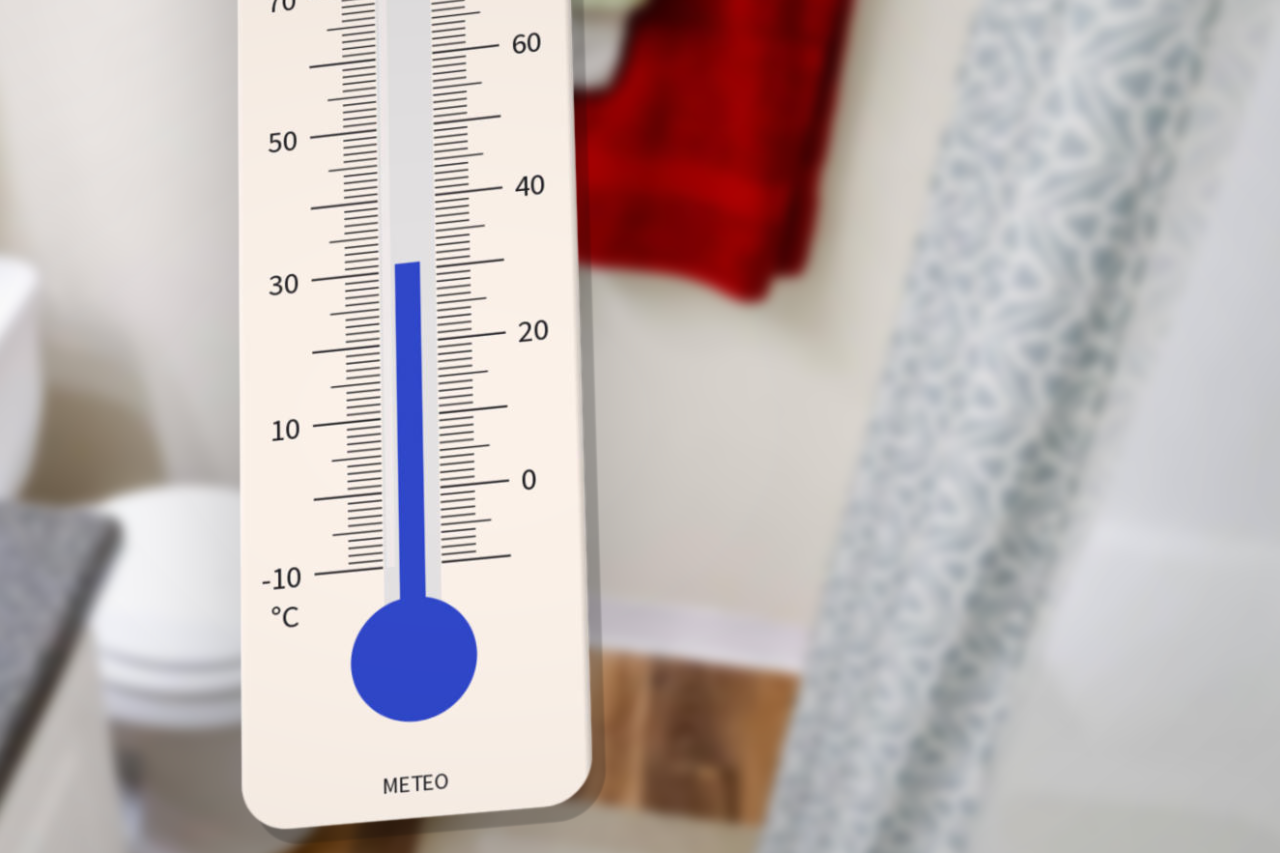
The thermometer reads 31 °C
